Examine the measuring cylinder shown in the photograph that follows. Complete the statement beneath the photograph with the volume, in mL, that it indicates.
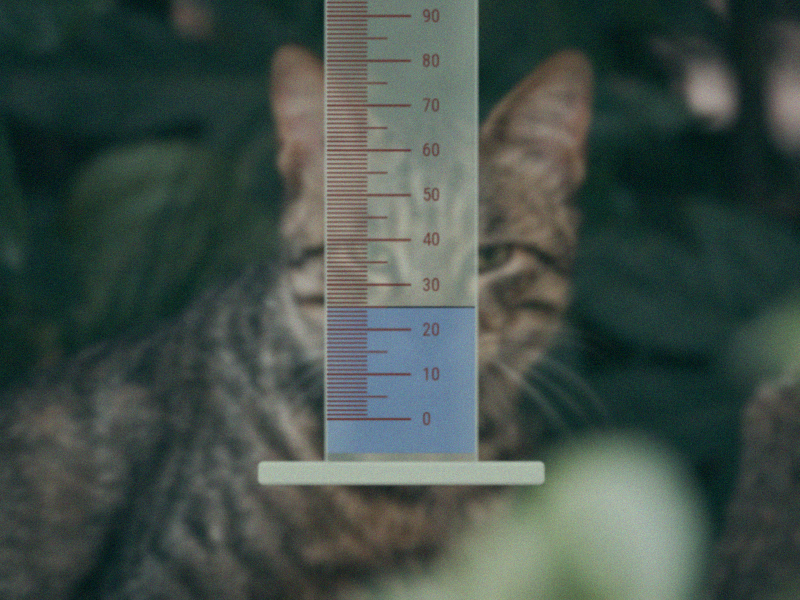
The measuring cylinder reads 25 mL
